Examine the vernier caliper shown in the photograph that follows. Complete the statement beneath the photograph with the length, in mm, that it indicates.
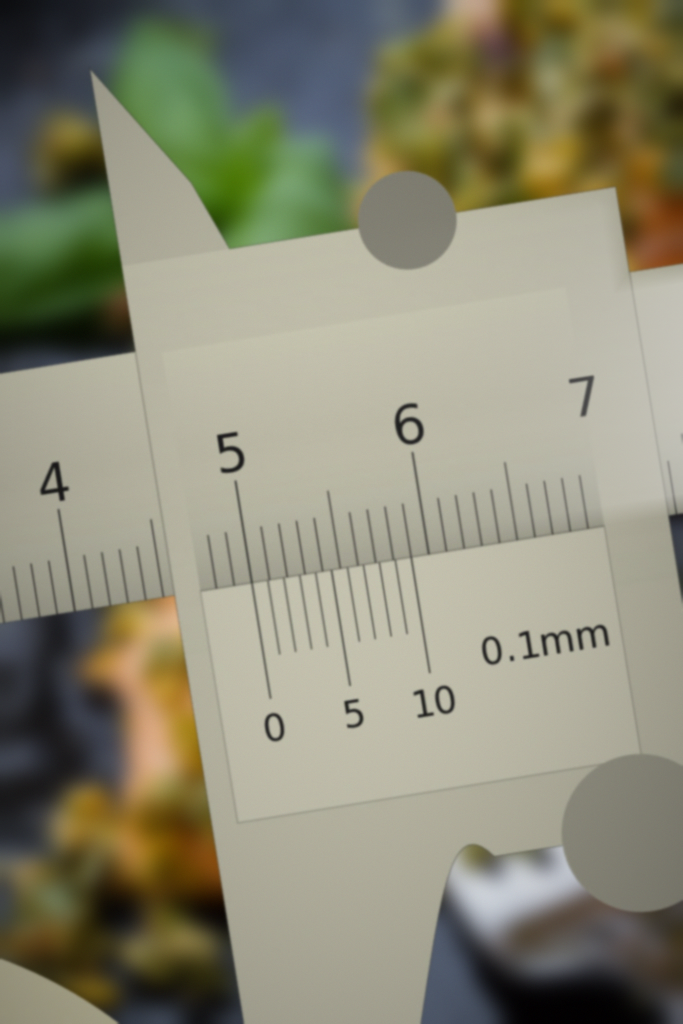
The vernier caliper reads 50.0 mm
